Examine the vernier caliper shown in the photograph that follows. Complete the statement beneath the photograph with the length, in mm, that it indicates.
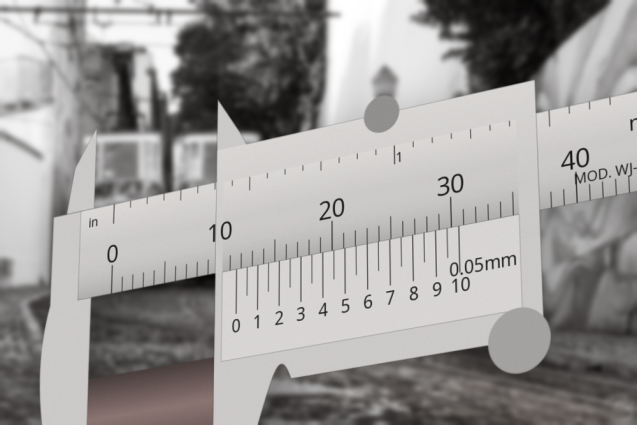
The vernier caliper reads 11.6 mm
